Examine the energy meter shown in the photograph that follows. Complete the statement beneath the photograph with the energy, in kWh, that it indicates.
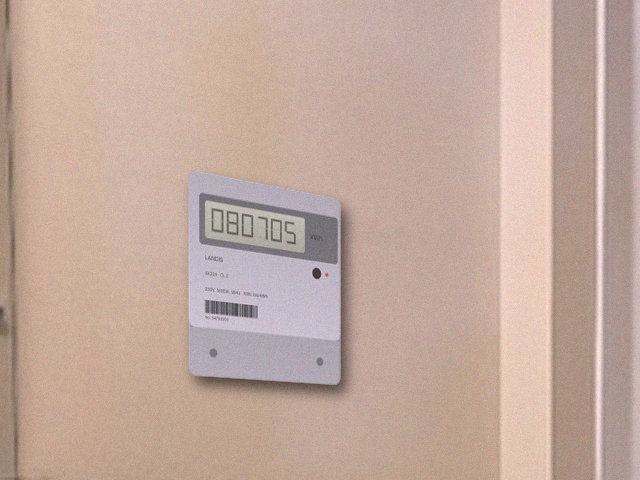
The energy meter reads 80705 kWh
